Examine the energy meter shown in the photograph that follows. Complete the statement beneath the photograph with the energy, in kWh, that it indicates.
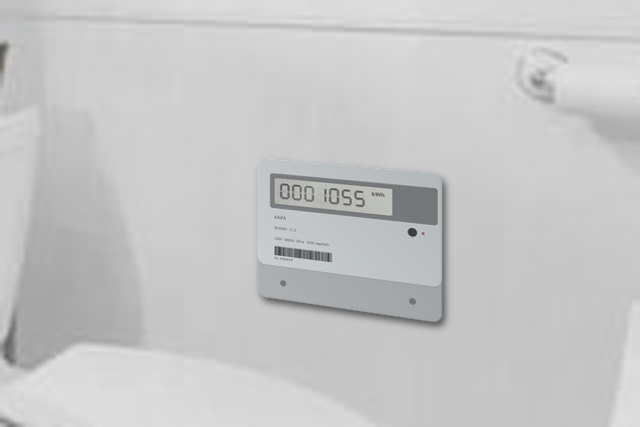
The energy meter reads 1055 kWh
